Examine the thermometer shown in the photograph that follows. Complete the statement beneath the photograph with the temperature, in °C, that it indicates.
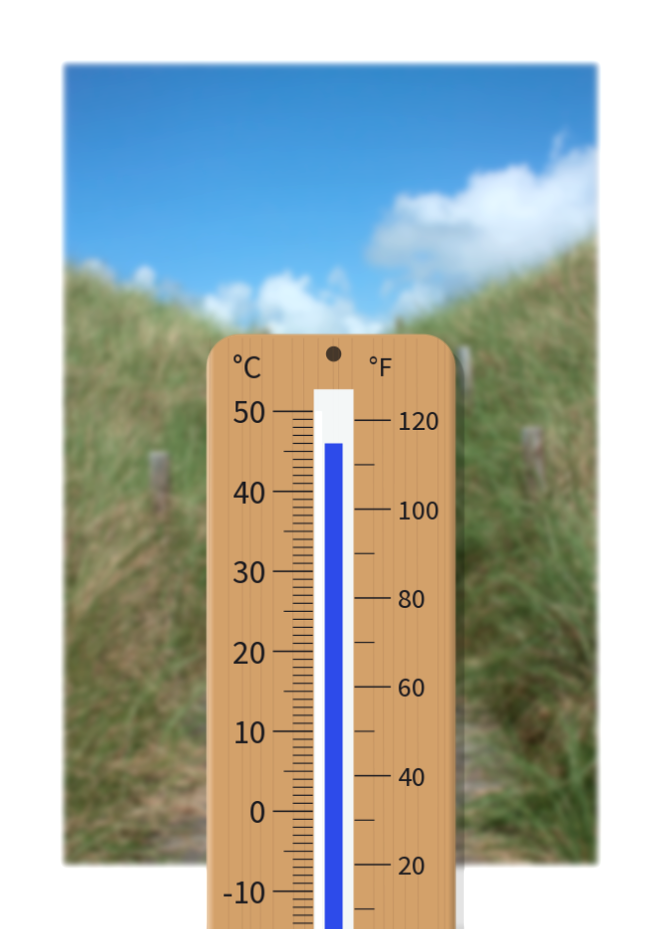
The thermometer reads 46 °C
